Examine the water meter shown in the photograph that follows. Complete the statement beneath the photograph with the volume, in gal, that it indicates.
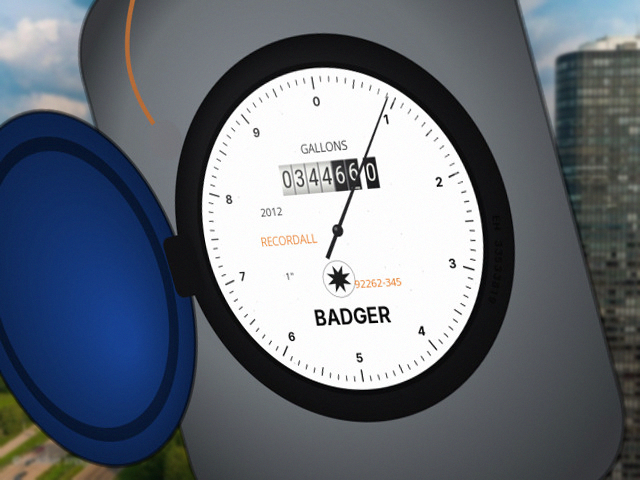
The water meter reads 344660.9 gal
